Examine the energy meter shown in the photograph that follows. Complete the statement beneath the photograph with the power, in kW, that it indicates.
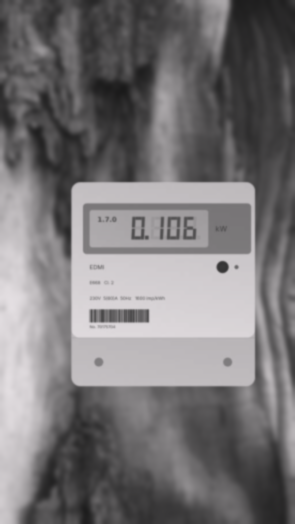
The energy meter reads 0.106 kW
